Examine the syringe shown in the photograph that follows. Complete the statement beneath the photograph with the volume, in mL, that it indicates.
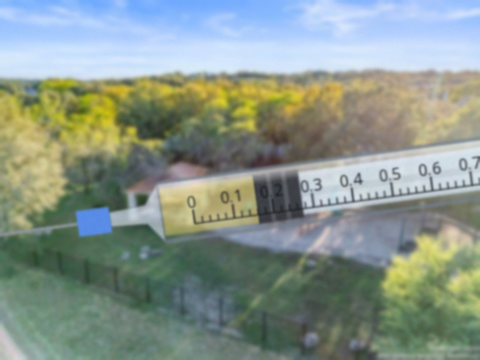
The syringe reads 0.16 mL
